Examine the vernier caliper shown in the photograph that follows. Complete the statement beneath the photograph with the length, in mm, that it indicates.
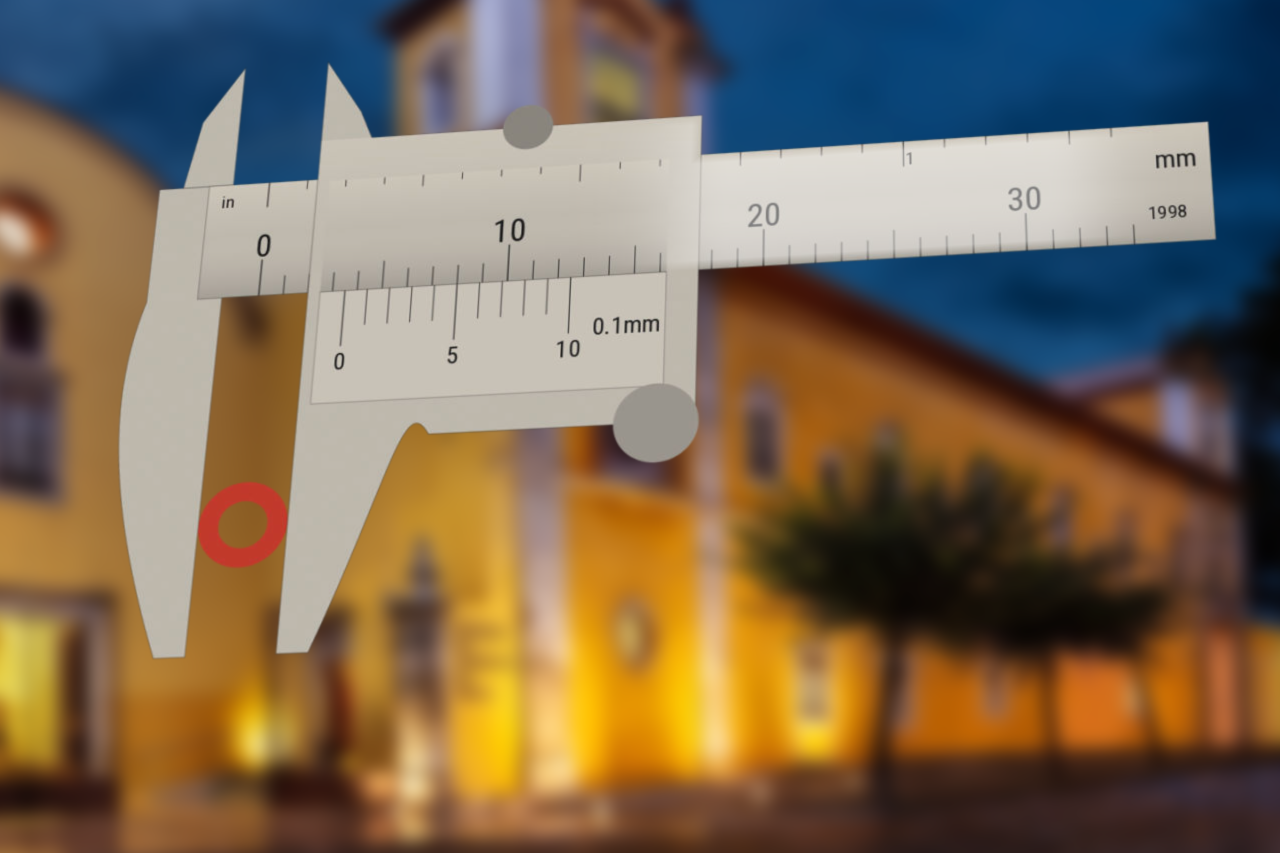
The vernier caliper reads 3.5 mm
